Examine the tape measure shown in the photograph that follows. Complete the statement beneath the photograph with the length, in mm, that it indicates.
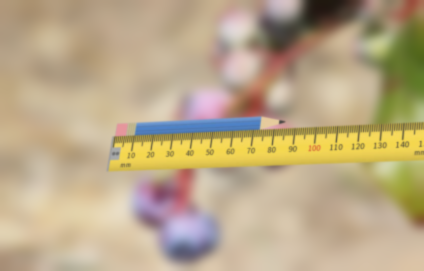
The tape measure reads 85 mm
